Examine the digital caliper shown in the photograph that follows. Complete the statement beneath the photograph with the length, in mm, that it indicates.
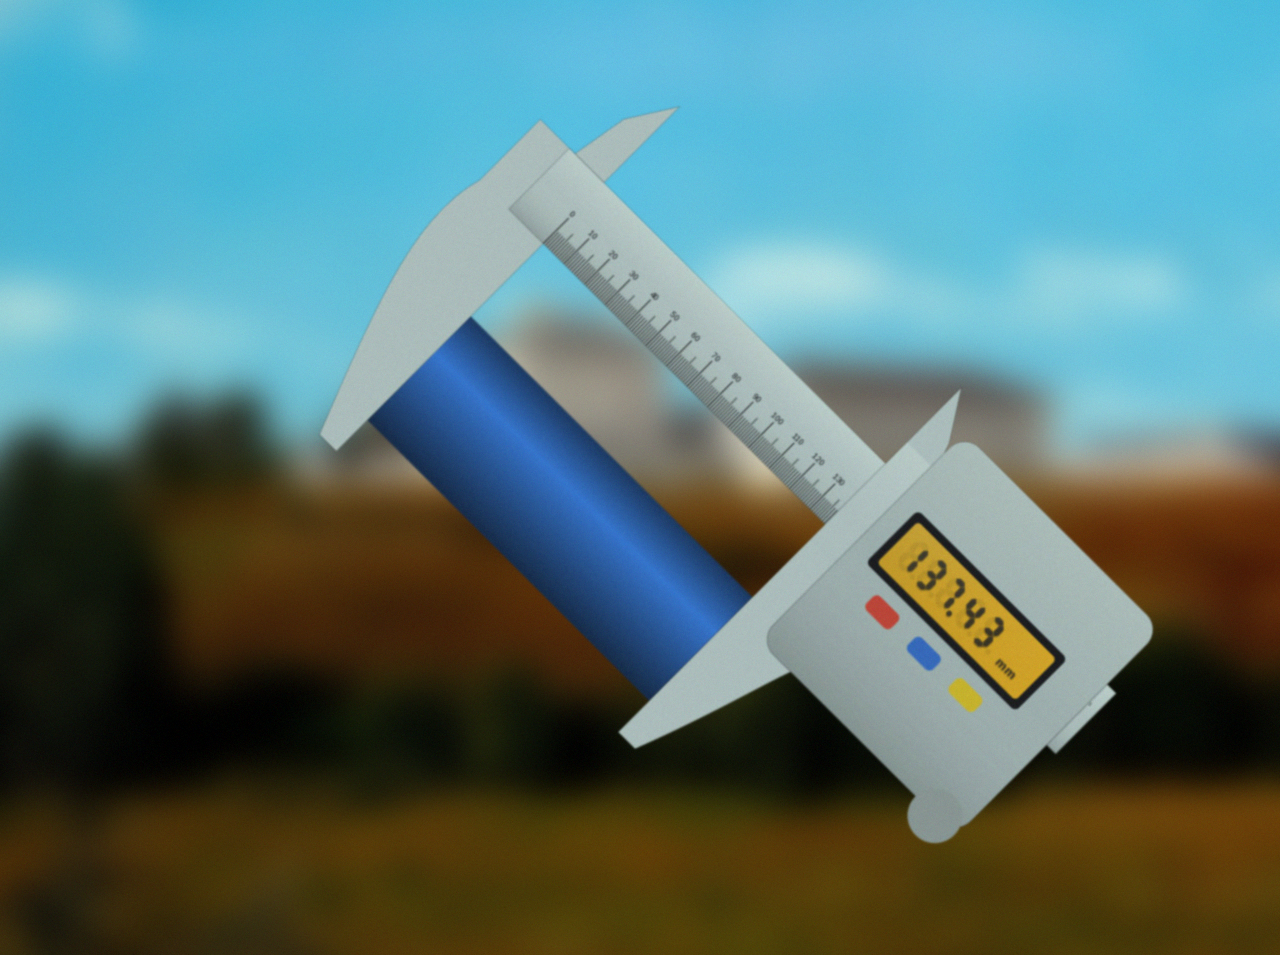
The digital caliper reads 137.43 mm
